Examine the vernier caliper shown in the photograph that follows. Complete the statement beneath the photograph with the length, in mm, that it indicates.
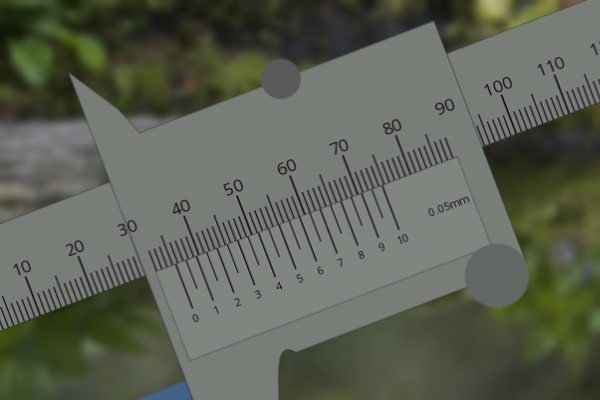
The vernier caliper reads 35.6 mm
